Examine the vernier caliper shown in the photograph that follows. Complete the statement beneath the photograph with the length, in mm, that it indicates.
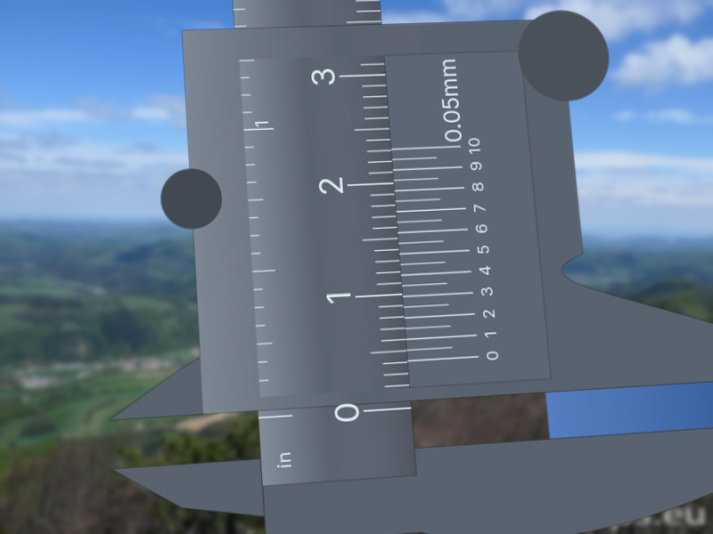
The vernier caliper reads 4.1 mm
